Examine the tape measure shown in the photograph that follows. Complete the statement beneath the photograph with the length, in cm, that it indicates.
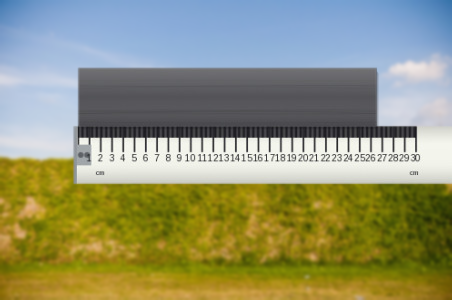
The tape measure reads 26.5 cm
